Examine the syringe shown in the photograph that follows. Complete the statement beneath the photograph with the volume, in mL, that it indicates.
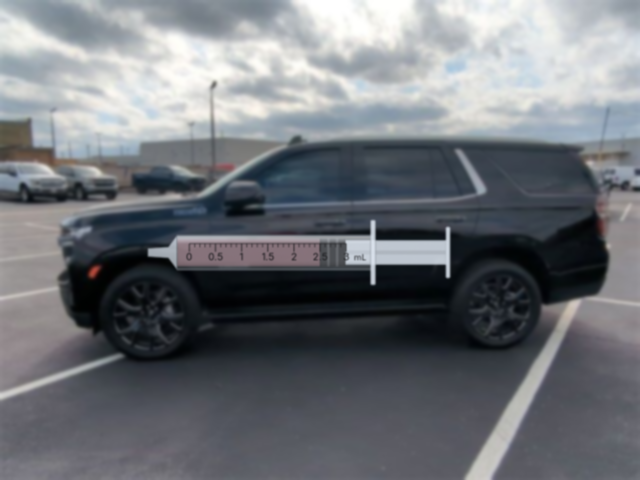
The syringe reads 2.5 mL
